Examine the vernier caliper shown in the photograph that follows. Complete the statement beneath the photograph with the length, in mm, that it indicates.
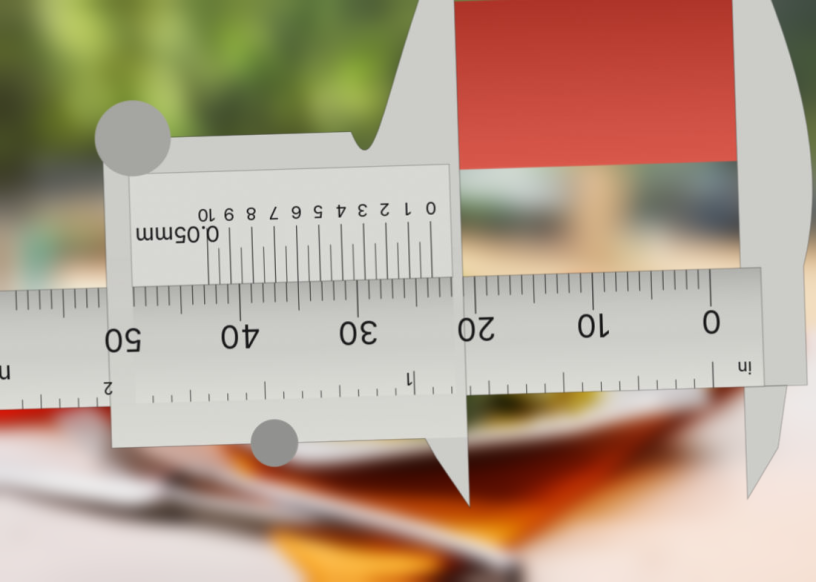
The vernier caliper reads 23.6 mm
